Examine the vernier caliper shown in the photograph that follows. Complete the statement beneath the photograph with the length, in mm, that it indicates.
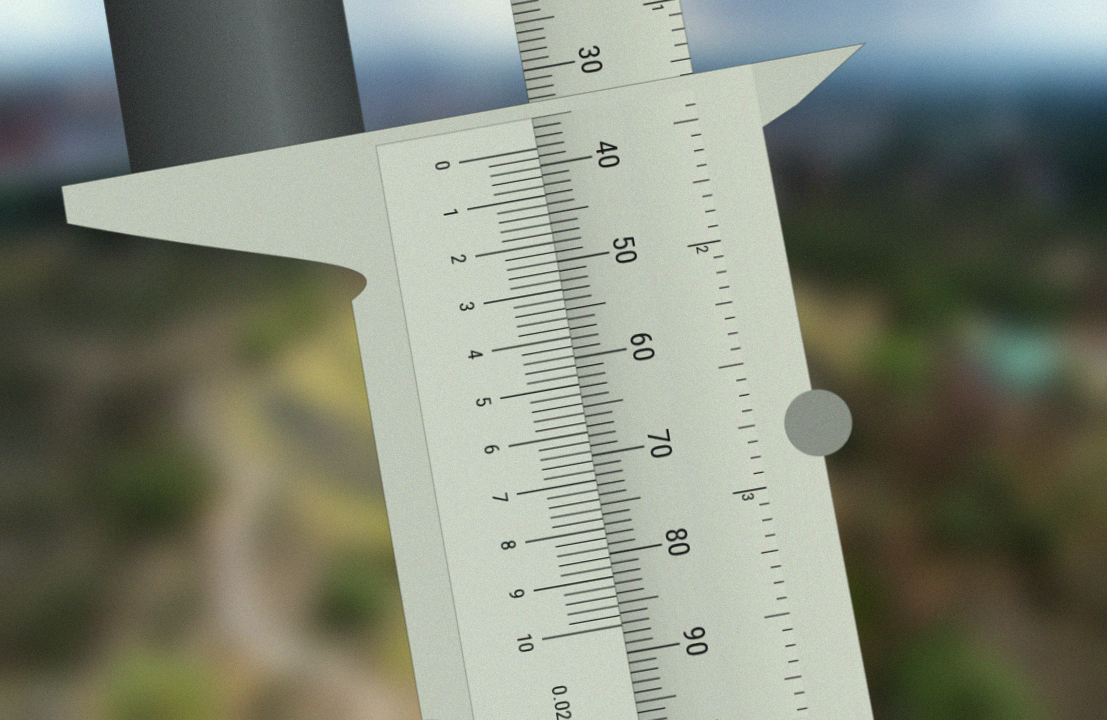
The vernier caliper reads 38.2 mm
